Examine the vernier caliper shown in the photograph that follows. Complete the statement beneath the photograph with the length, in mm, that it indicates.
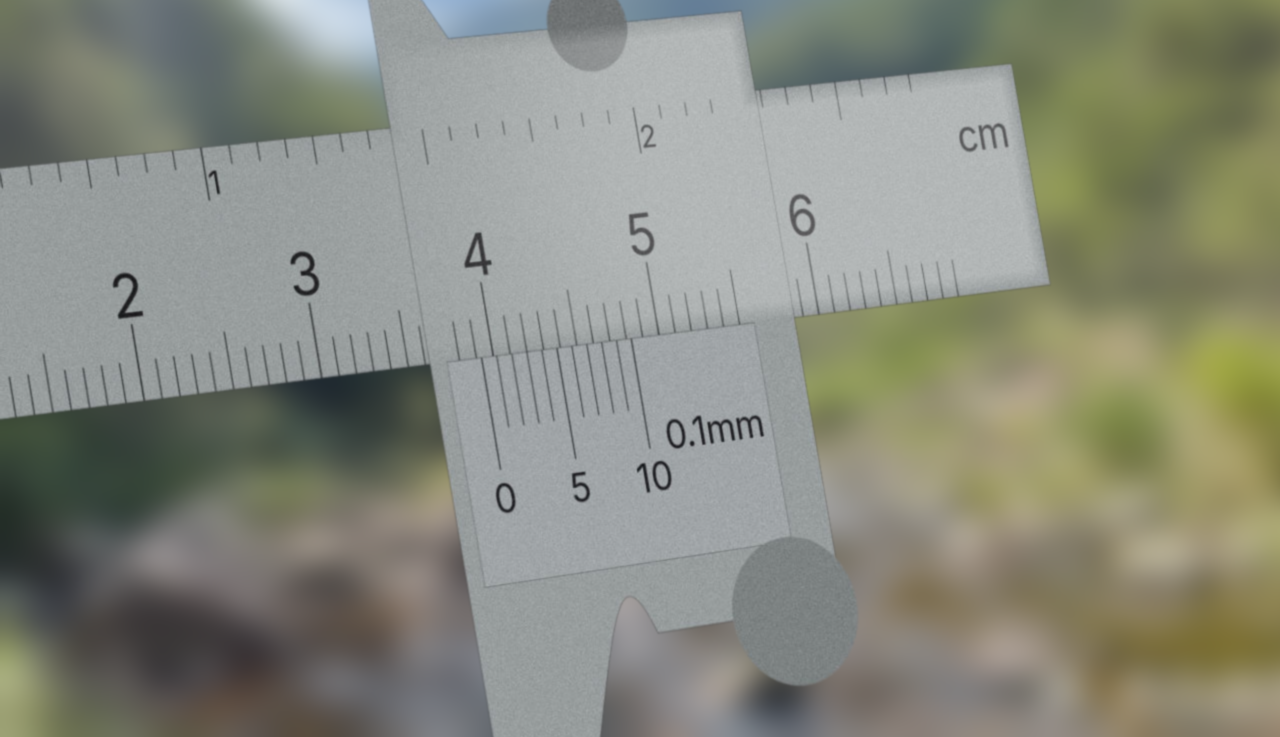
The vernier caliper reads 39.3 mm
